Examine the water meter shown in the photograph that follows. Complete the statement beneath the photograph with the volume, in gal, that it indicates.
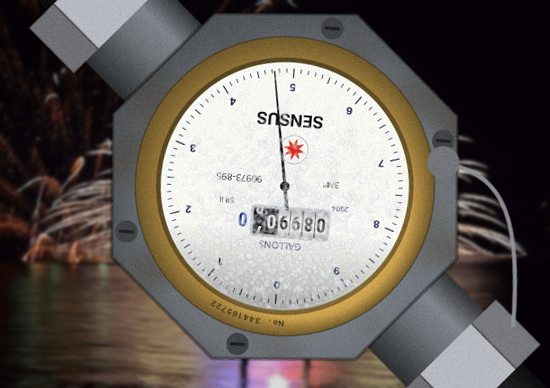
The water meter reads 899074.7 gal
